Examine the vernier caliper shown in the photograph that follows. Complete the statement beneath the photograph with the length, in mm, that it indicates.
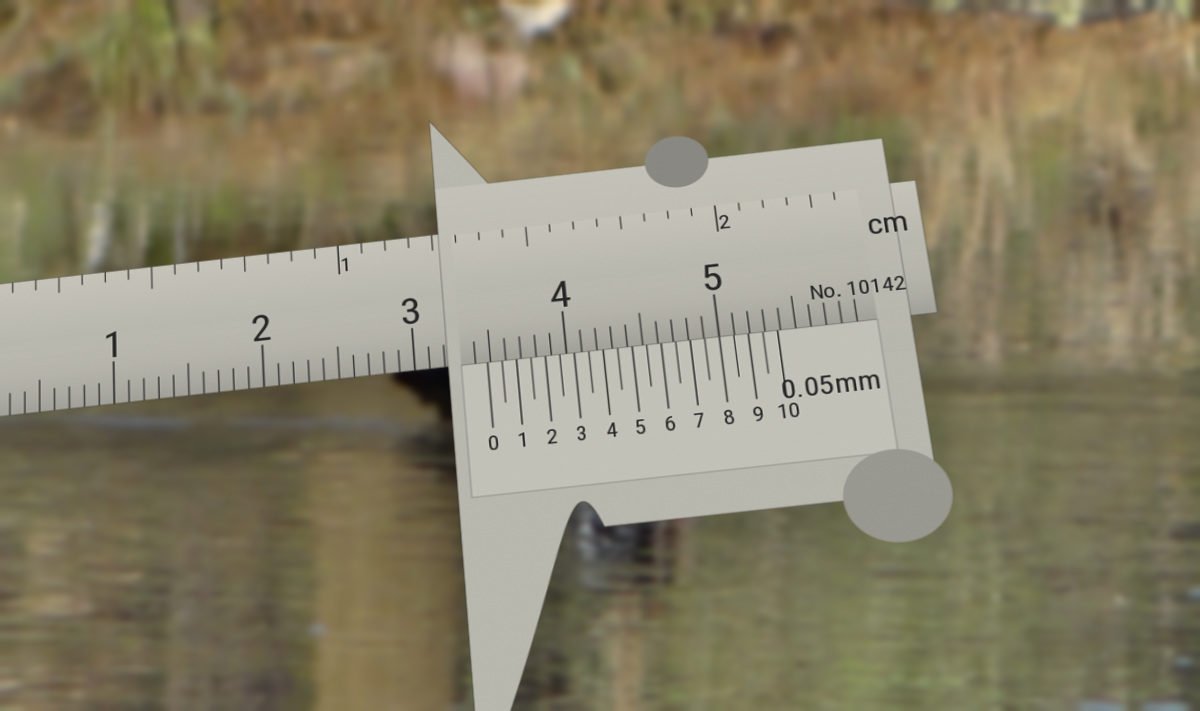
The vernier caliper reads 34.8 mm
